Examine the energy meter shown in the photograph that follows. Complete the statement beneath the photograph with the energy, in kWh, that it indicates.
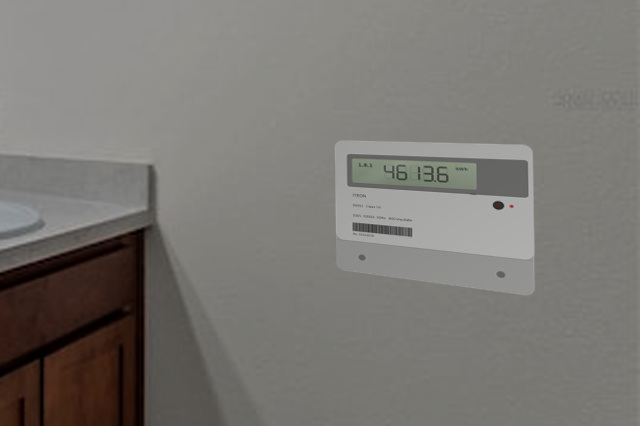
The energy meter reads 4613.6 kWh
